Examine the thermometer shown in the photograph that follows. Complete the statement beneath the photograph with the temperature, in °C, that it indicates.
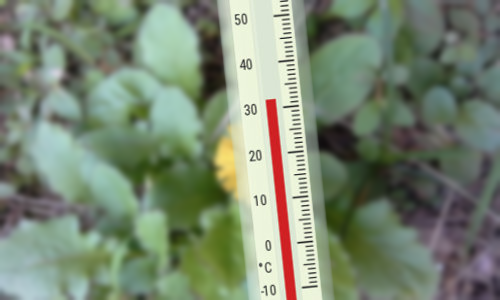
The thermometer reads 32 °C
